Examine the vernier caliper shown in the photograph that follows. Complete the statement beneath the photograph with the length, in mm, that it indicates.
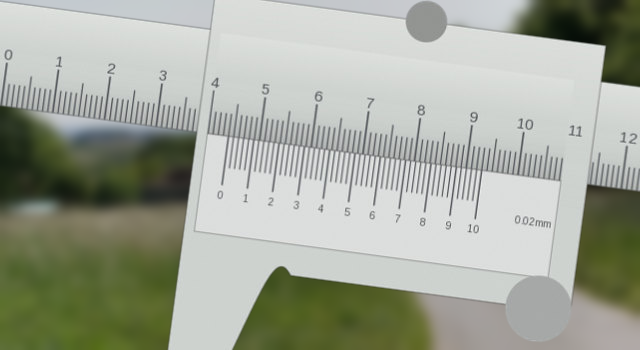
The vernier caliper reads 44.0 mm
